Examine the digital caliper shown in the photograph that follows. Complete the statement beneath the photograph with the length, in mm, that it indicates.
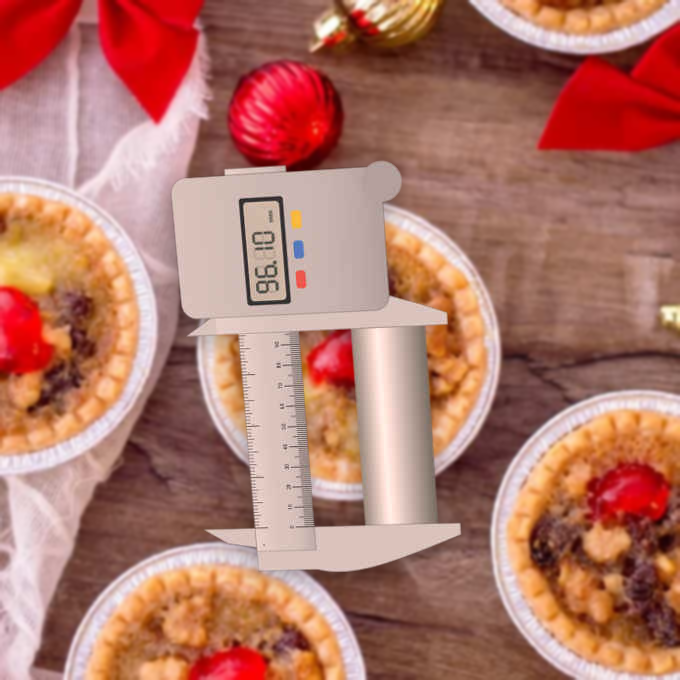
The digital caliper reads 96.10 mm
